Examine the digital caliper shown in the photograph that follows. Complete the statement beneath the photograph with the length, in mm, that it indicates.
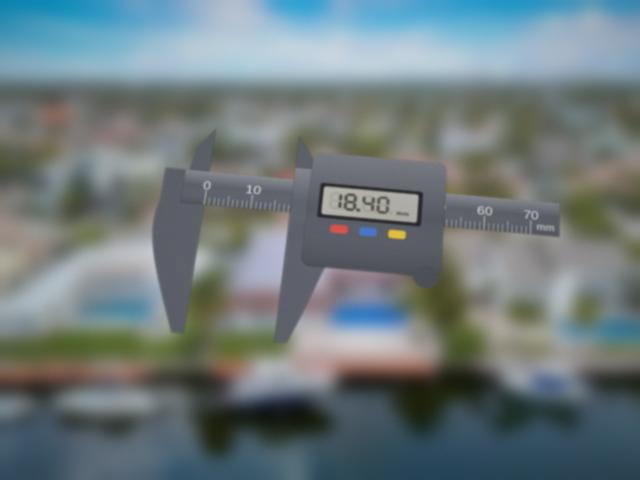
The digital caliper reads 18.40 mm
